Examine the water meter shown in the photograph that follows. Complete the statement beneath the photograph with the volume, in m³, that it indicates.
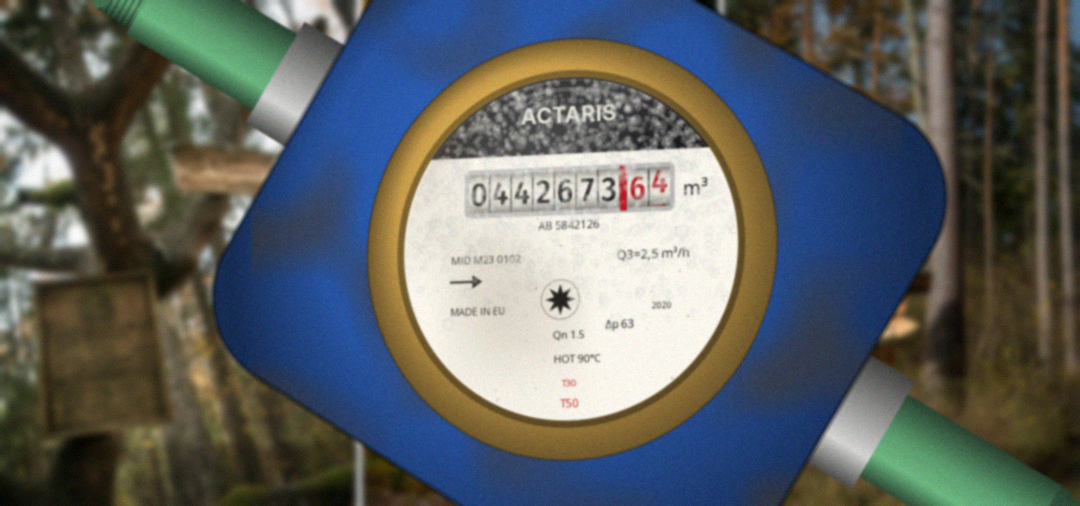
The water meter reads 442673.64 m³
